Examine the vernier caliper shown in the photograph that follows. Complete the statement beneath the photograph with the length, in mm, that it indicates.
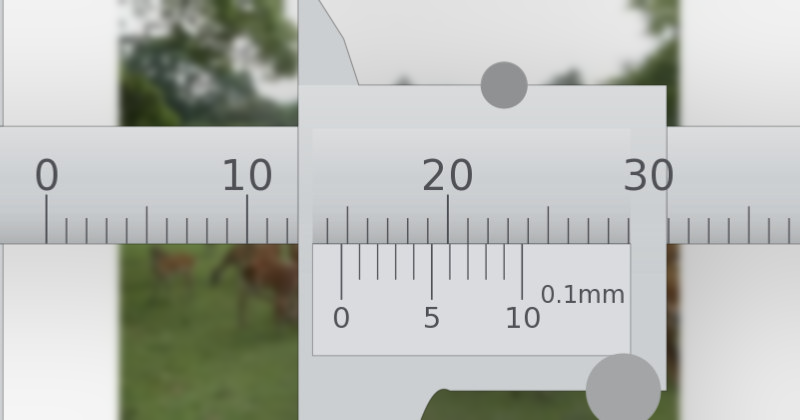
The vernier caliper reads 14.7 mm
